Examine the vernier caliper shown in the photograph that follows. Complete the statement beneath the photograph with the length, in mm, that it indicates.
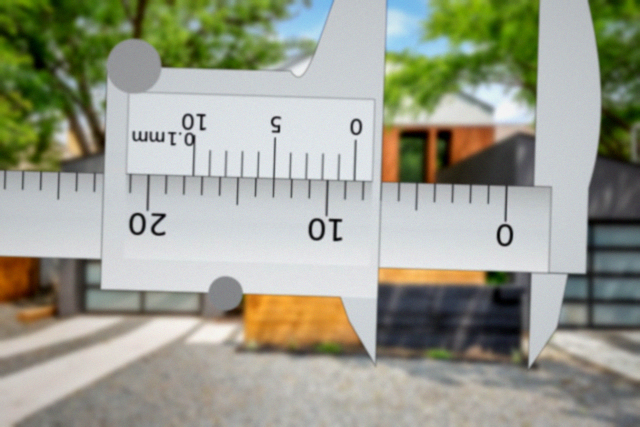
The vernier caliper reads 8.5 mm
